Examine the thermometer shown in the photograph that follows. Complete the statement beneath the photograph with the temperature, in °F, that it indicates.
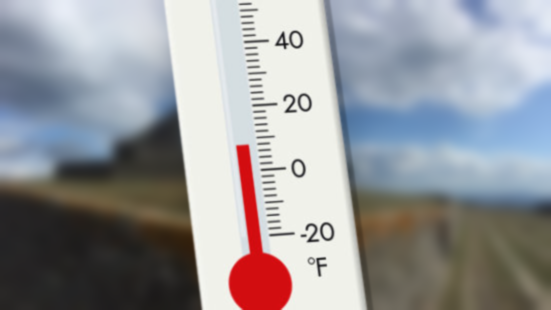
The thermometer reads 8 °F
